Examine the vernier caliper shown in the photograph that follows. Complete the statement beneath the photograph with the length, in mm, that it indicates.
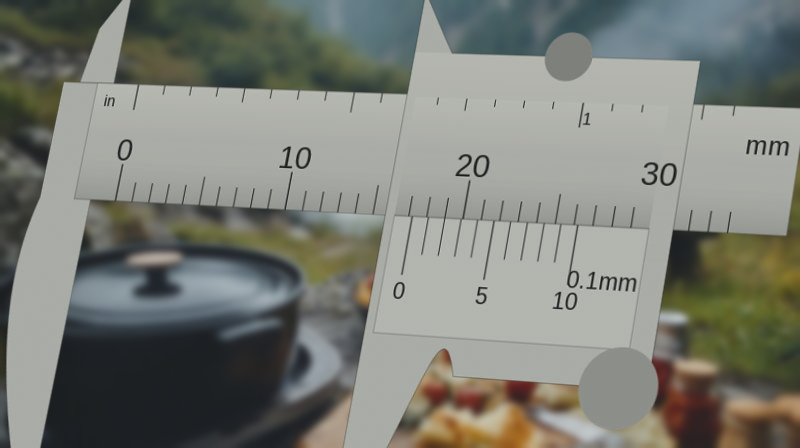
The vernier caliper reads 17.2 mm
